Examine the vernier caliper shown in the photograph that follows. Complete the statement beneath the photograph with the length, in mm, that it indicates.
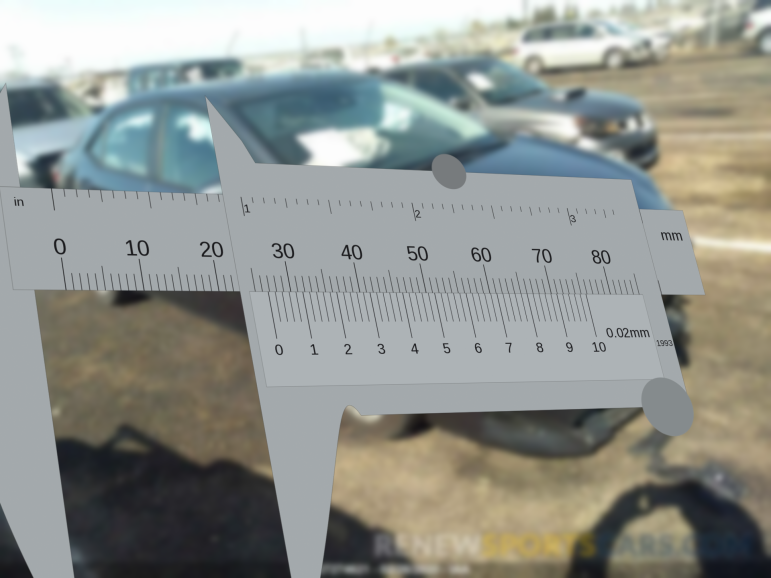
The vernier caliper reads 26.8 mm
